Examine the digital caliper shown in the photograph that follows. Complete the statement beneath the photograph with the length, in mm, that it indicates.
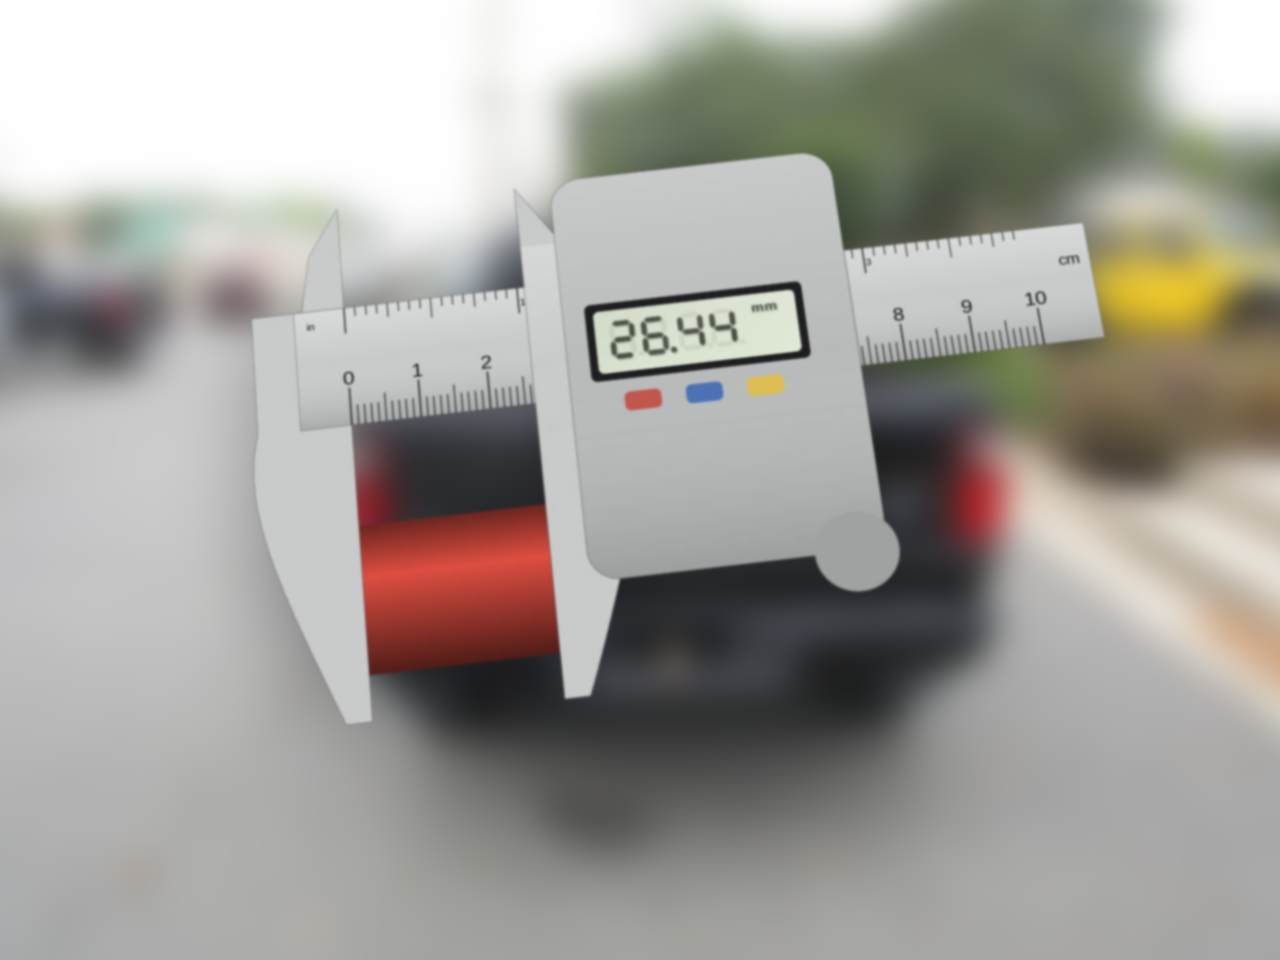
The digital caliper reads 26.44 mm
